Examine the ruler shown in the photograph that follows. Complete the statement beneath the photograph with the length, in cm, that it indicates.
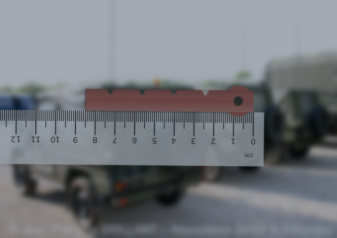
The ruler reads 8.5 cm
